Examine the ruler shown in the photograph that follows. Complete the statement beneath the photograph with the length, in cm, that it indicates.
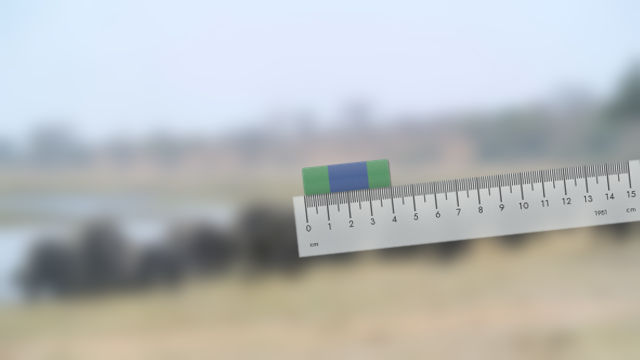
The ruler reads 4 cm
